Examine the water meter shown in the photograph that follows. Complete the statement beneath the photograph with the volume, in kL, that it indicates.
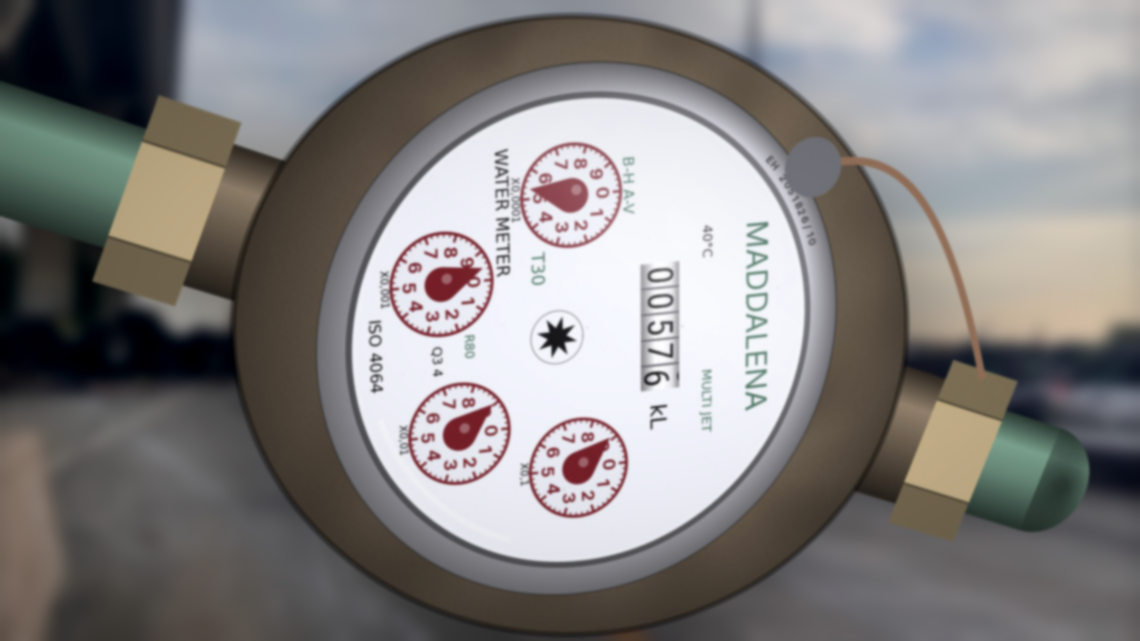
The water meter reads 575.8895 kL
